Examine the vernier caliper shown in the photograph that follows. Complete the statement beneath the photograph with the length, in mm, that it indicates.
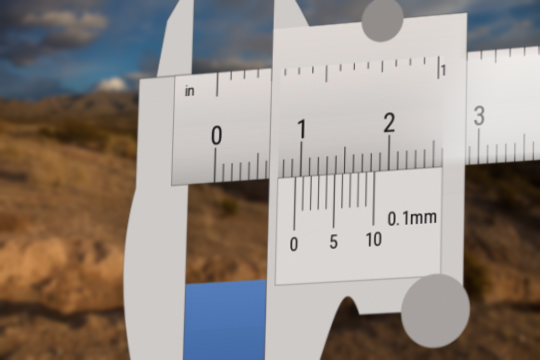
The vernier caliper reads 9.4 mm
